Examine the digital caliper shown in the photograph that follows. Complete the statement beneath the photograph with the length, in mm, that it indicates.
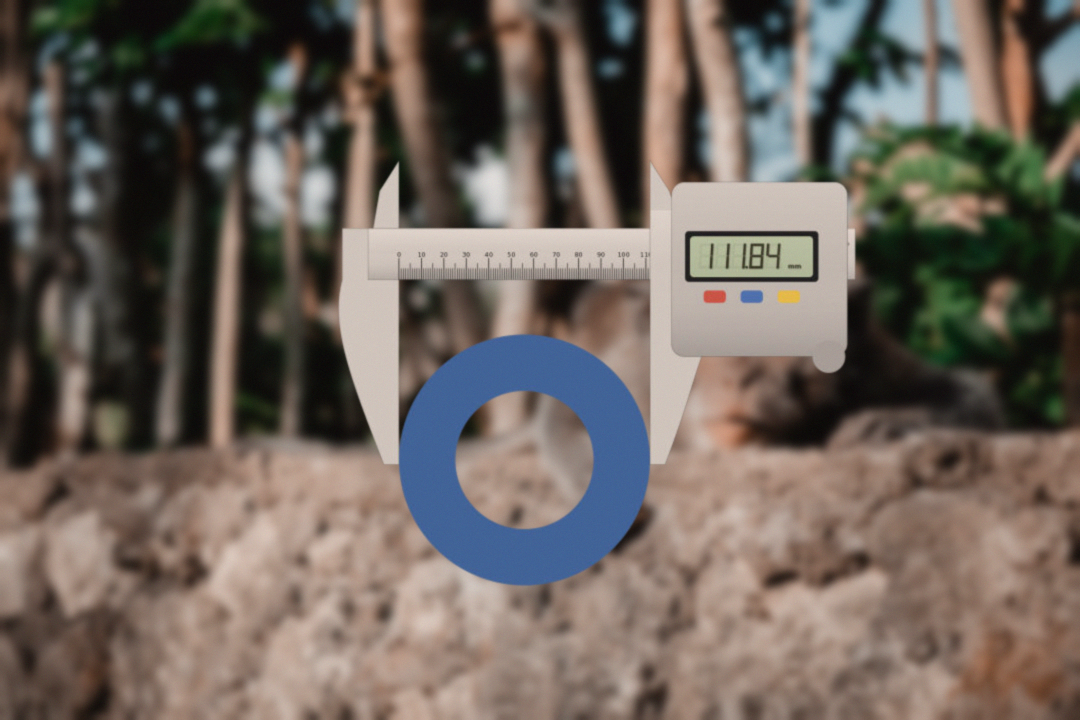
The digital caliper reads 111.84 mm
